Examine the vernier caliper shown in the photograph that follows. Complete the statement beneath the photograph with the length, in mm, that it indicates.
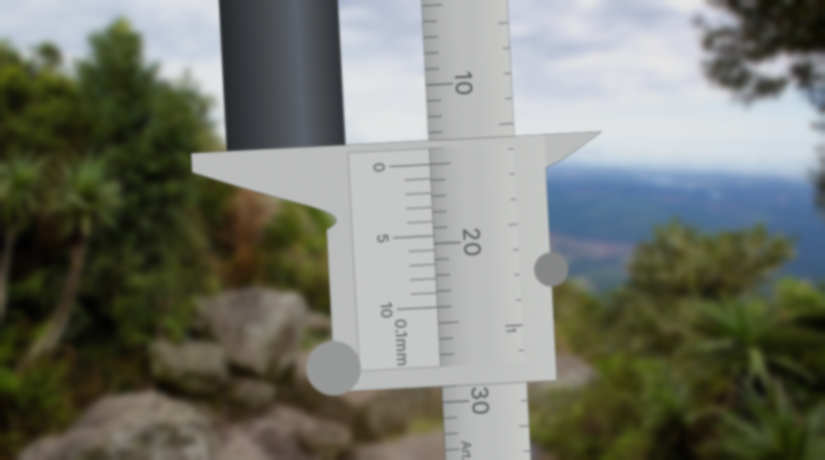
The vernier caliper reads 15.0 mm
